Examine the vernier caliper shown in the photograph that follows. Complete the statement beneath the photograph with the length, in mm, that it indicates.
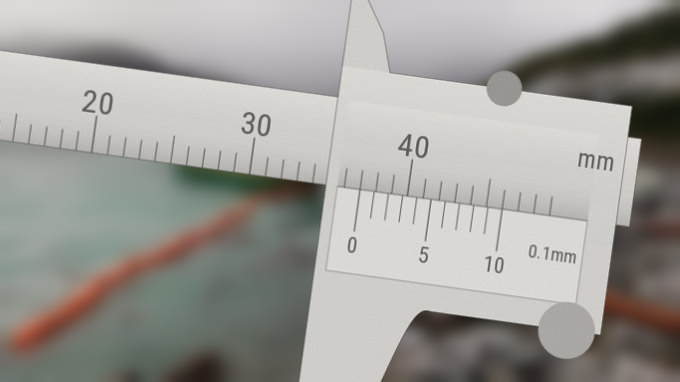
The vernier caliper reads 37.0 mm
